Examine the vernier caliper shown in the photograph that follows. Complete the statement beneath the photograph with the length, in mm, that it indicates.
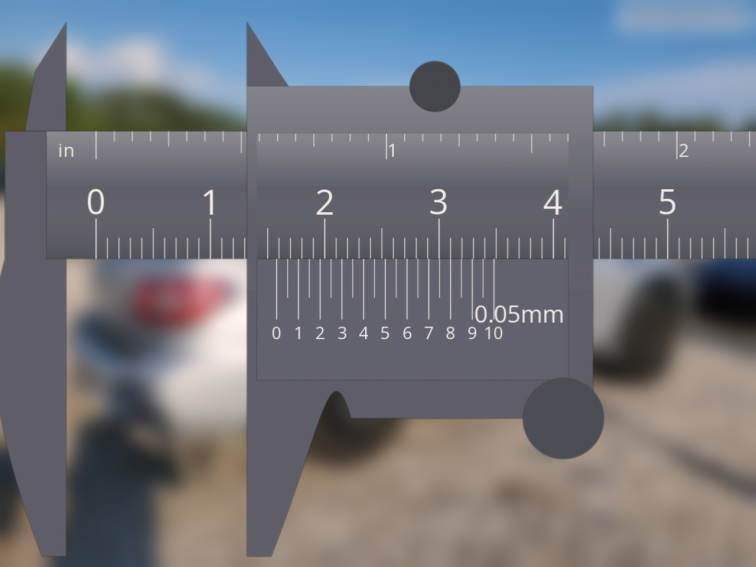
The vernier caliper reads 15.8 mm
